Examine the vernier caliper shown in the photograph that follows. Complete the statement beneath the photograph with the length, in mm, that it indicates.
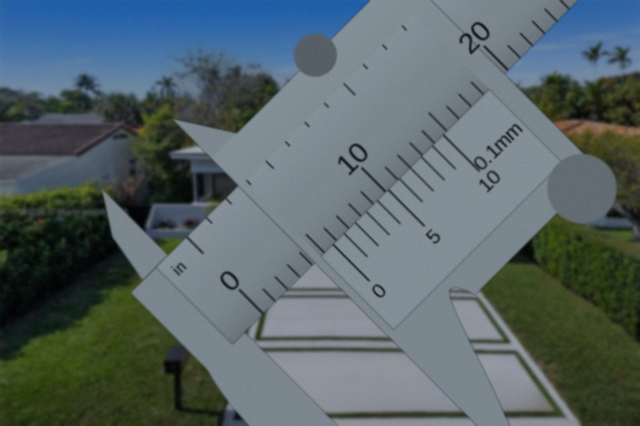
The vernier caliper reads 5.7 mm
